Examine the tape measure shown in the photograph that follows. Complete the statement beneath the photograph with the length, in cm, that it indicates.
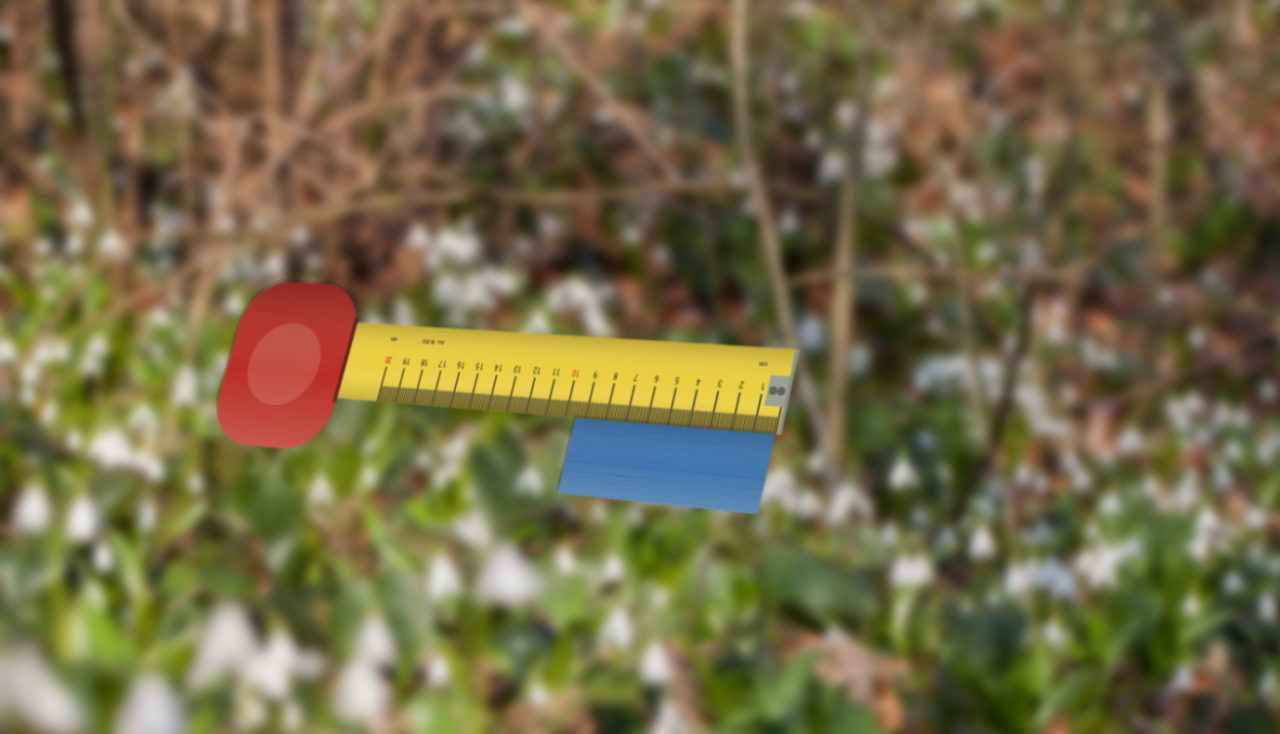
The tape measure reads 9.5 cm
